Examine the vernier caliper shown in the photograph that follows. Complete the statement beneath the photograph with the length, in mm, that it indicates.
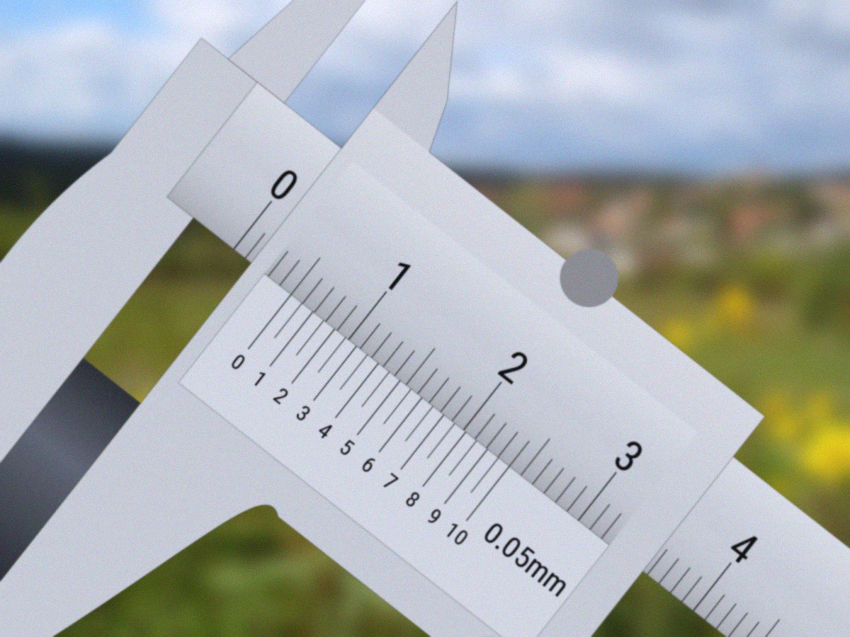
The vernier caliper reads 5.0 mm
